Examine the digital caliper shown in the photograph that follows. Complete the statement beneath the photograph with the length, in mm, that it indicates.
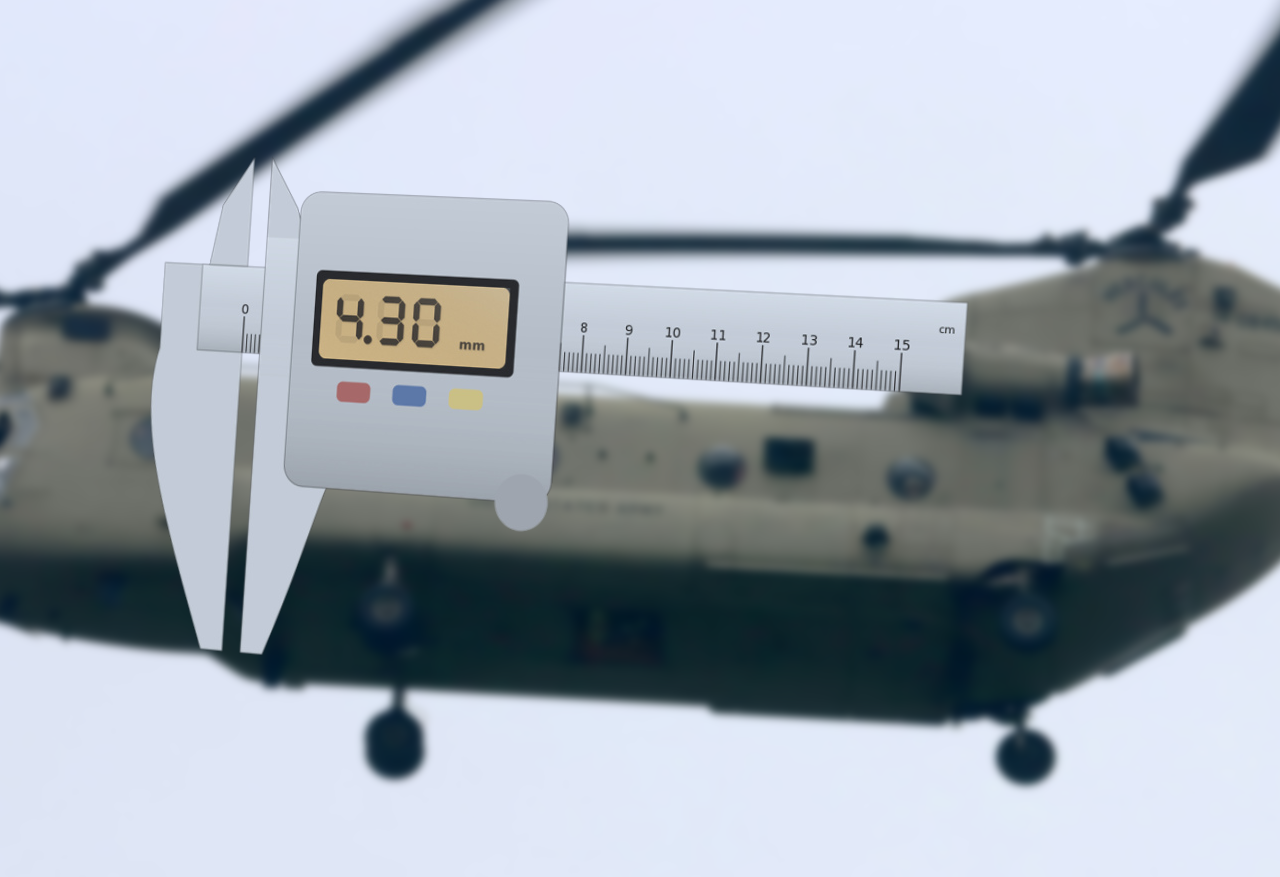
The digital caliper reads 4.30 mm
